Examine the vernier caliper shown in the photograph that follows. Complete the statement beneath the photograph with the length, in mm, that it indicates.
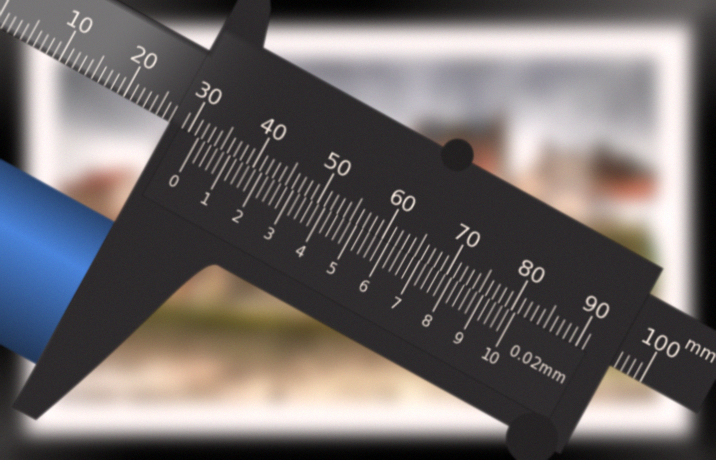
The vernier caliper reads 31.6 mm
